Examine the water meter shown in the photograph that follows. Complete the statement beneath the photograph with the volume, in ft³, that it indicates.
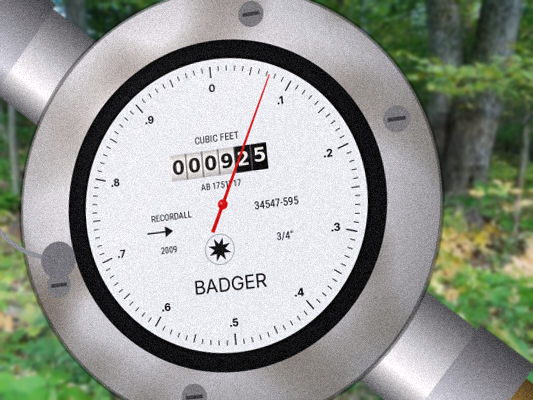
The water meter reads 925.07 ft³
